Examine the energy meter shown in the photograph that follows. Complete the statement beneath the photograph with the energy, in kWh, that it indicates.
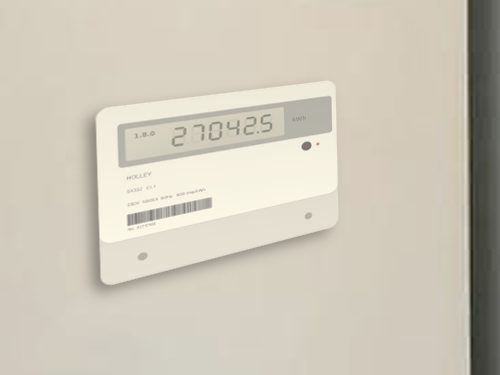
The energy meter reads 27042.5 kWh
